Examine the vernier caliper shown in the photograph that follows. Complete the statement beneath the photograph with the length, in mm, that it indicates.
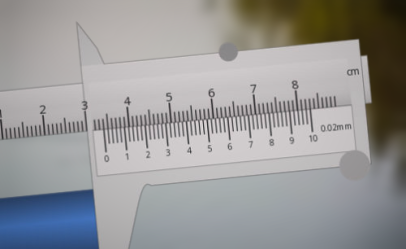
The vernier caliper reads 34.0 mm
